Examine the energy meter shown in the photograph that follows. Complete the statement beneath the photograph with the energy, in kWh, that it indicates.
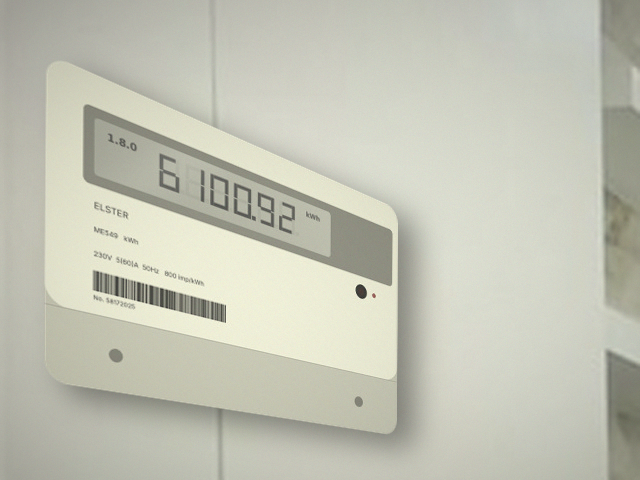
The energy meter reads 6100.92 kWh
